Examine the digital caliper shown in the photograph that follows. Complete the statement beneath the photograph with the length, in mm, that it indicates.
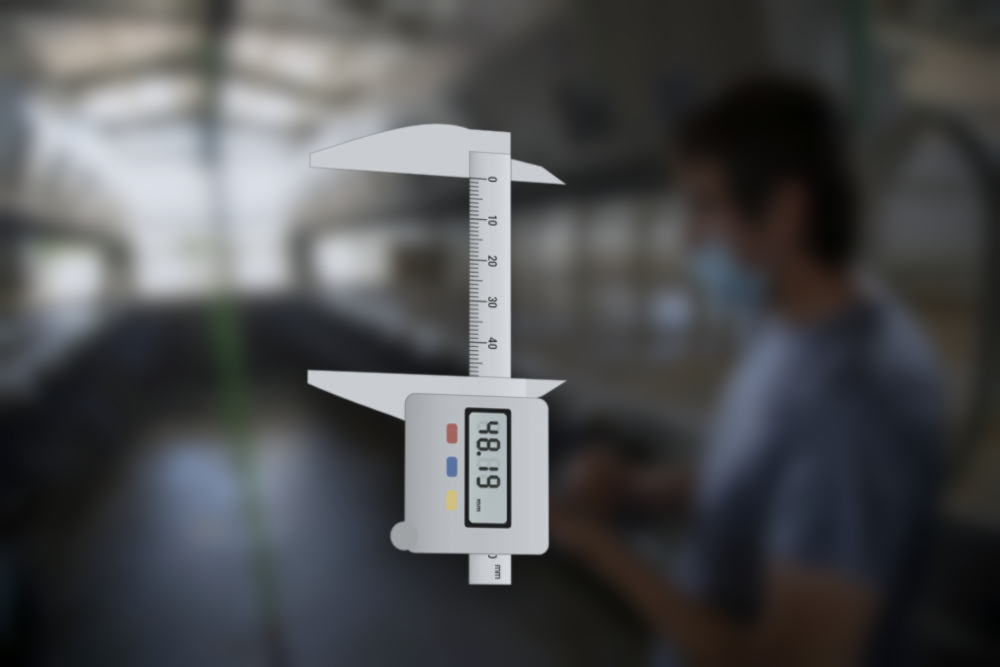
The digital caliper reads 48.19 mm
